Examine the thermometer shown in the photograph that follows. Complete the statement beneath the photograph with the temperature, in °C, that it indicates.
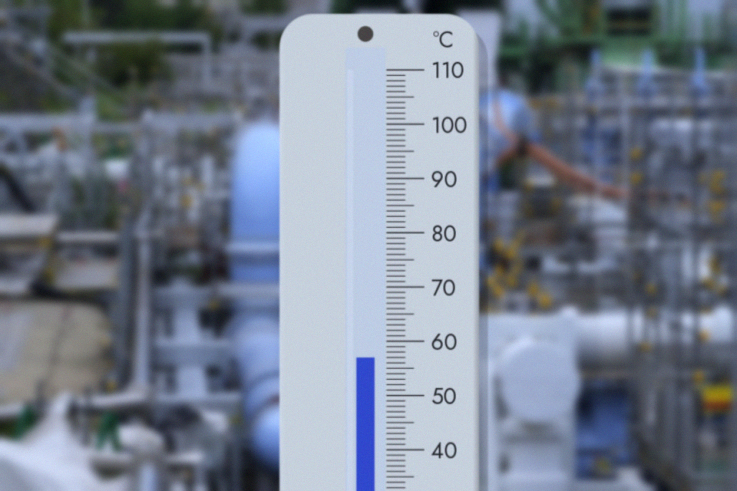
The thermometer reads 57 °C
